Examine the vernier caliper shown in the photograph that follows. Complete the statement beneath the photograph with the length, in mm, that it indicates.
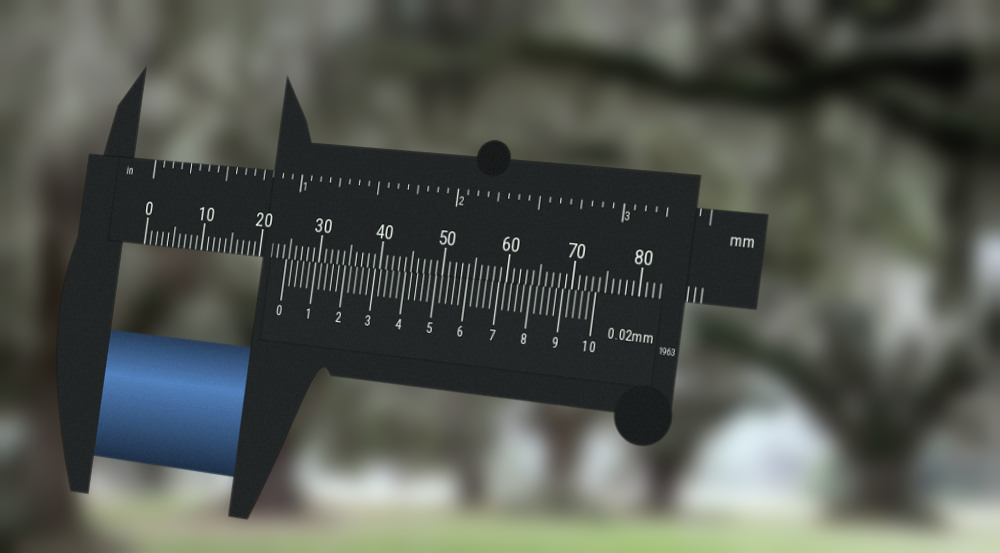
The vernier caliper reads 24.6 mm
